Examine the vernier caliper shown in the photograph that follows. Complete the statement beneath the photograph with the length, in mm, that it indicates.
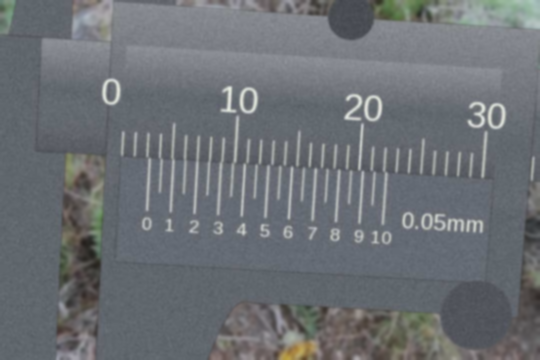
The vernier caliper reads 3.2 mm
